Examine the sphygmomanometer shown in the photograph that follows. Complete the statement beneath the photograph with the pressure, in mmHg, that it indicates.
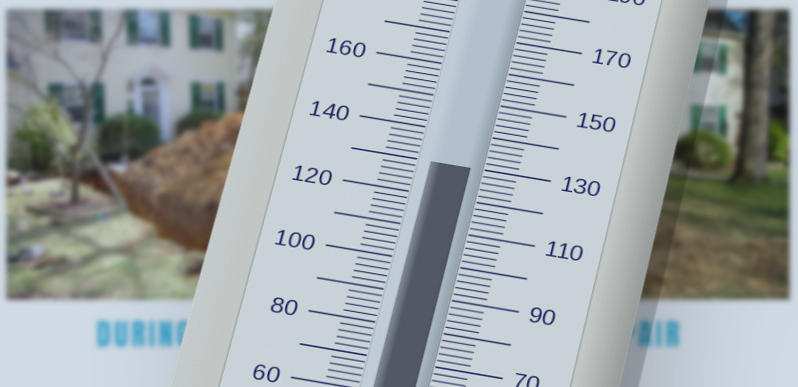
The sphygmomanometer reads 130 mmHg
